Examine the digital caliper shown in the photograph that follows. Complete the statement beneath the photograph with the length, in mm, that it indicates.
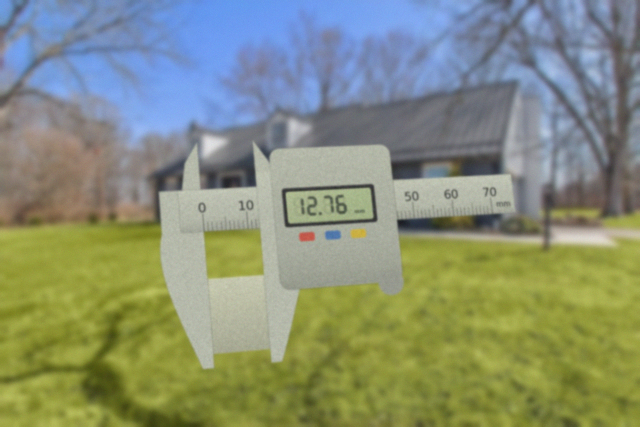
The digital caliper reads 12.76 mm
